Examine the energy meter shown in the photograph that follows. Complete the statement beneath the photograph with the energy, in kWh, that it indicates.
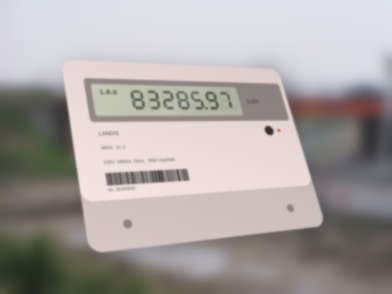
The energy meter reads 83285.97 kWh
